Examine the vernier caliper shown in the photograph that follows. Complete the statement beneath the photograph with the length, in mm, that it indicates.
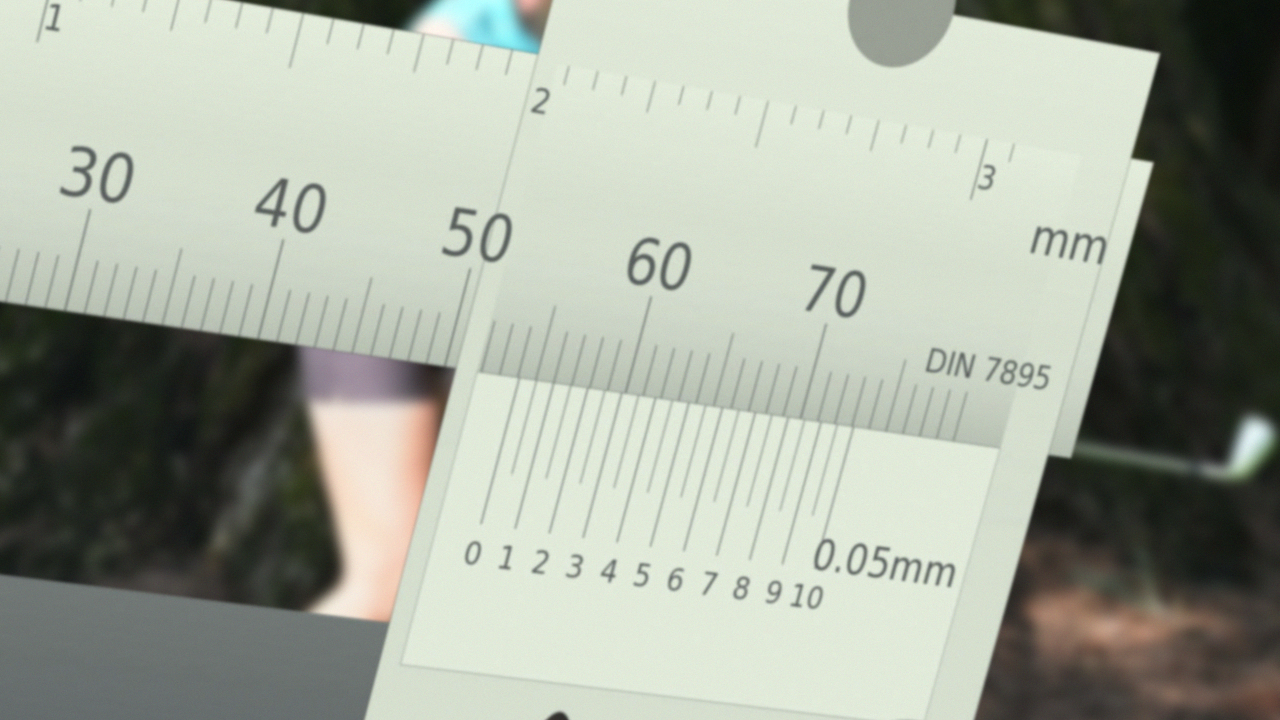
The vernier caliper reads 54.1 mm
